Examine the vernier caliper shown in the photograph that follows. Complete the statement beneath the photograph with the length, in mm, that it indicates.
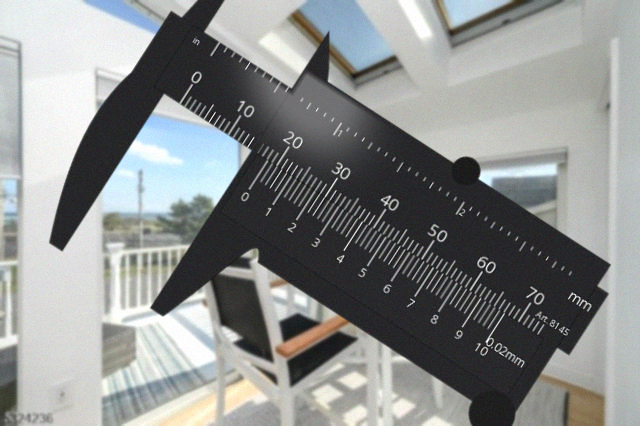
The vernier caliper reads 18.2 mm
